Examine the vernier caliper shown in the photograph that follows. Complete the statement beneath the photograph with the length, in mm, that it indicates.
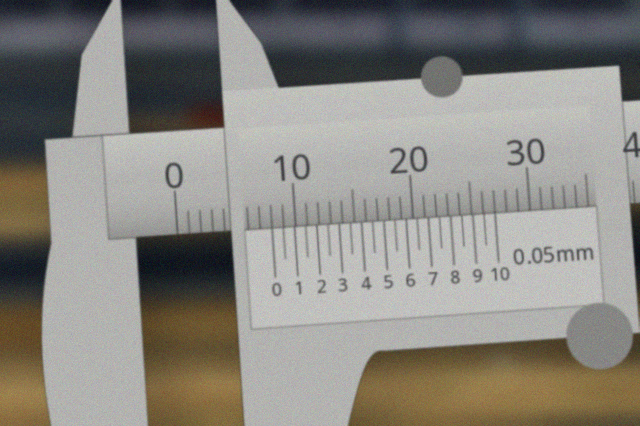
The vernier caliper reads 8.0 mm
